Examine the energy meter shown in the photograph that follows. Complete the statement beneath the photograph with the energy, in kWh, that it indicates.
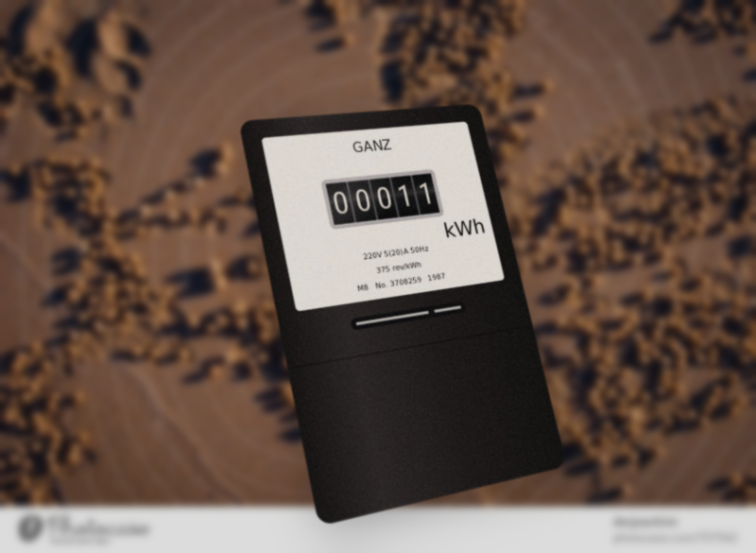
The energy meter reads 11 kWh
